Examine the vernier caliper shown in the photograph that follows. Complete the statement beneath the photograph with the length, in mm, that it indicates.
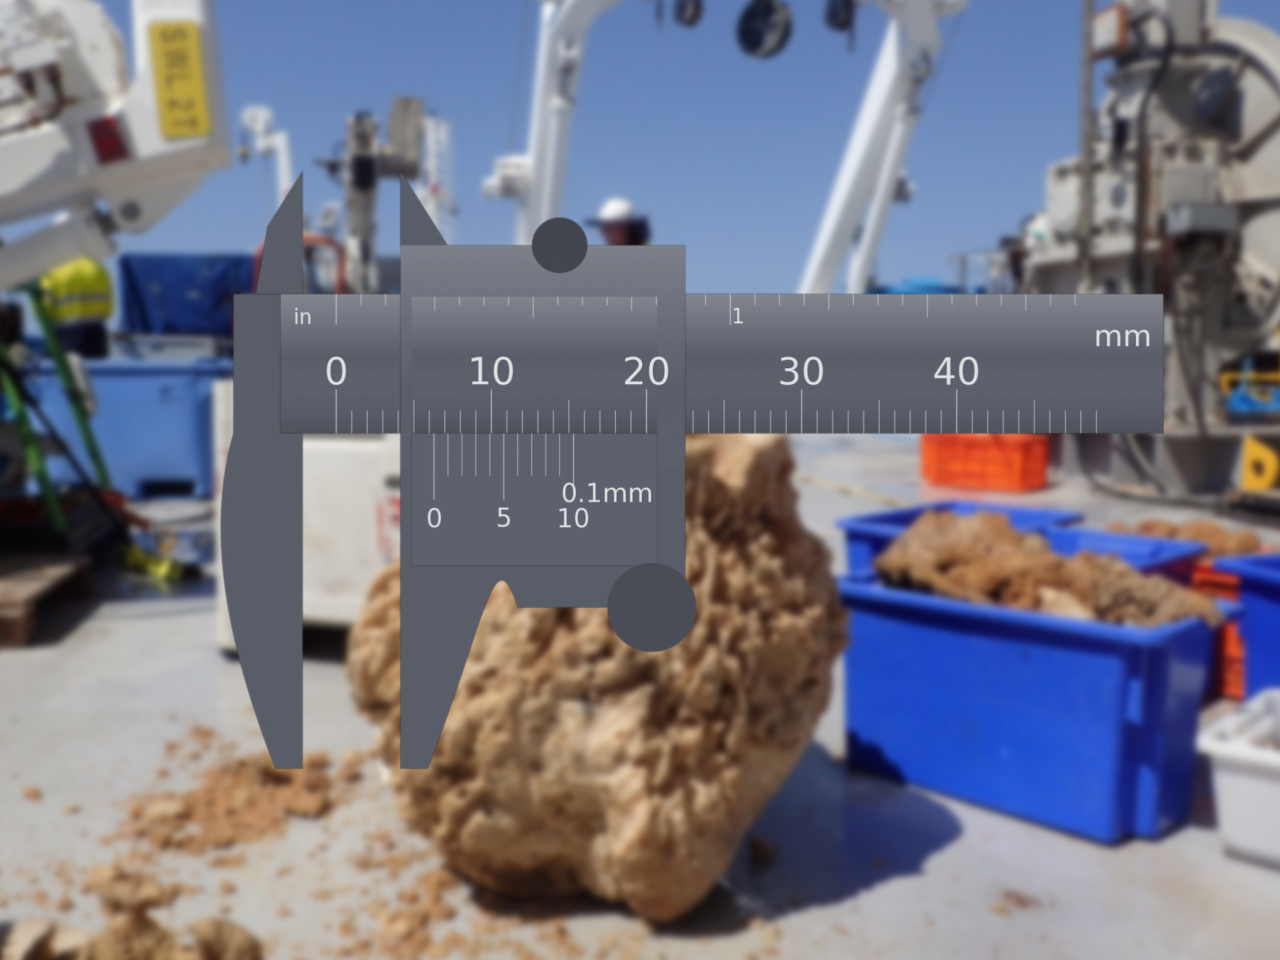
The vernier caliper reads 6.3 mm
